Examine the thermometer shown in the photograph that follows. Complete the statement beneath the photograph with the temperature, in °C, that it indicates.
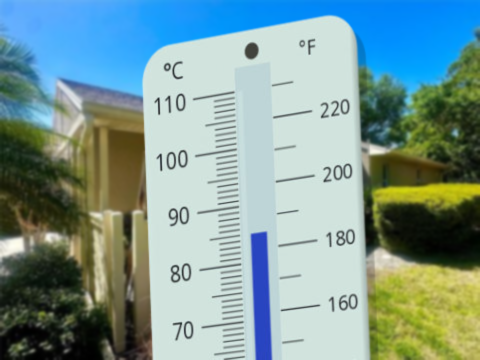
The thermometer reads 85 °C
